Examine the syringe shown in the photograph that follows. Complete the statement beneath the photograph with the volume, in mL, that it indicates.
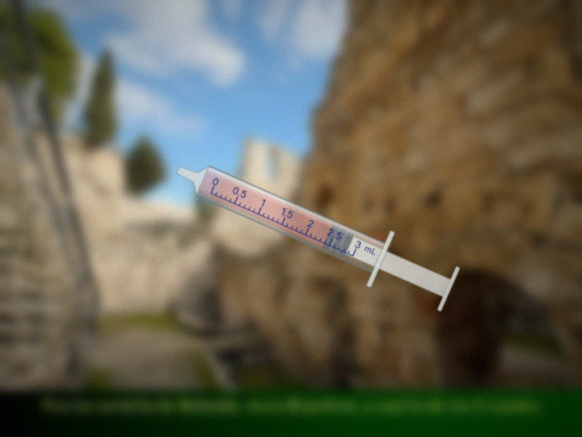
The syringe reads 2.4 mL
